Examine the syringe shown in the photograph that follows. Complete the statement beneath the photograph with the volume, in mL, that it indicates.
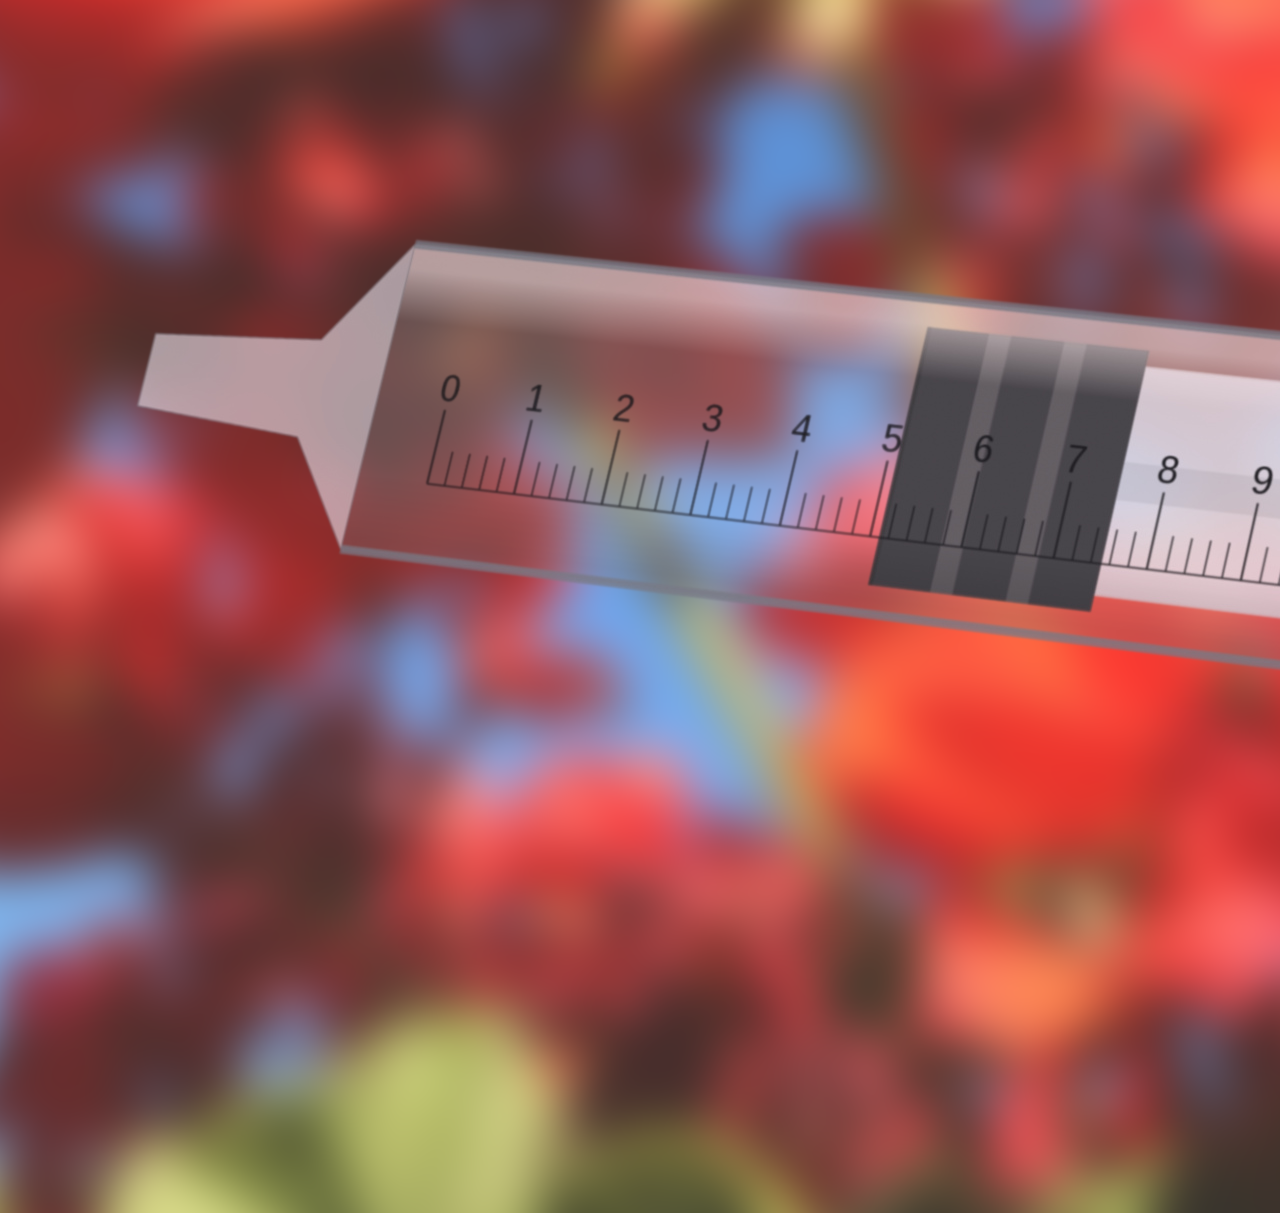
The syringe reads 5.1 mL
